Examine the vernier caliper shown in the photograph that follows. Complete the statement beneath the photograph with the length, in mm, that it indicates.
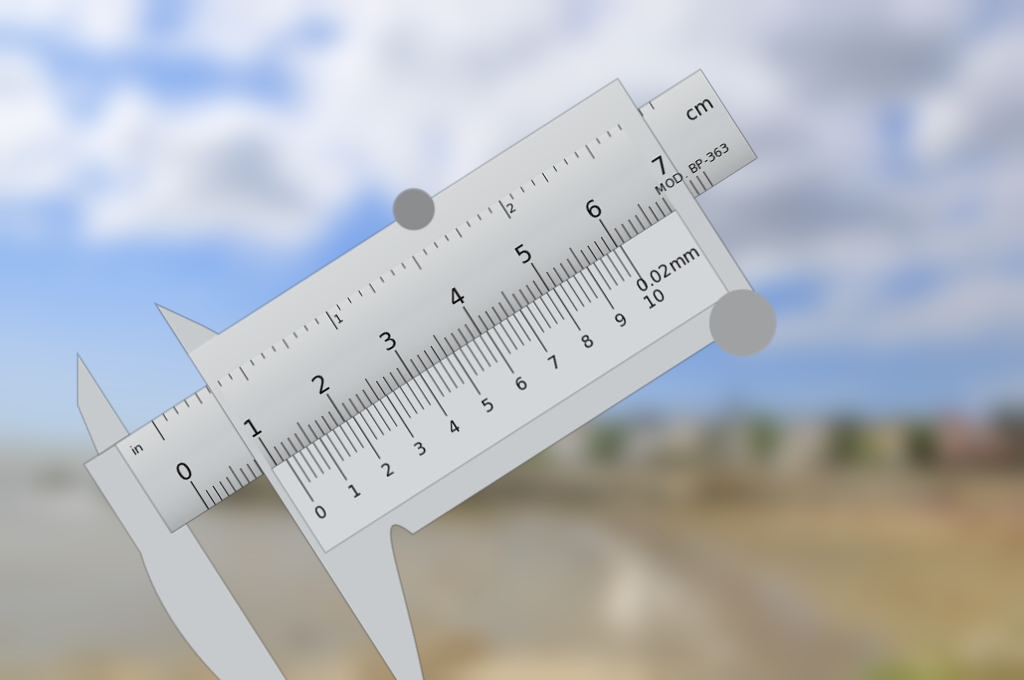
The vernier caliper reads 11.4 mm
